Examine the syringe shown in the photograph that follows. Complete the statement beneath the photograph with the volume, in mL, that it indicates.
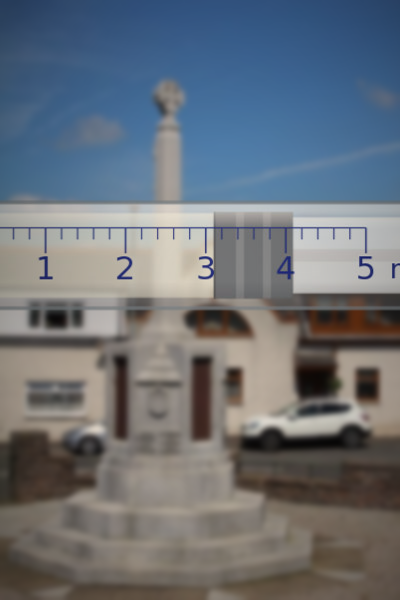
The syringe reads 3.1 mL
